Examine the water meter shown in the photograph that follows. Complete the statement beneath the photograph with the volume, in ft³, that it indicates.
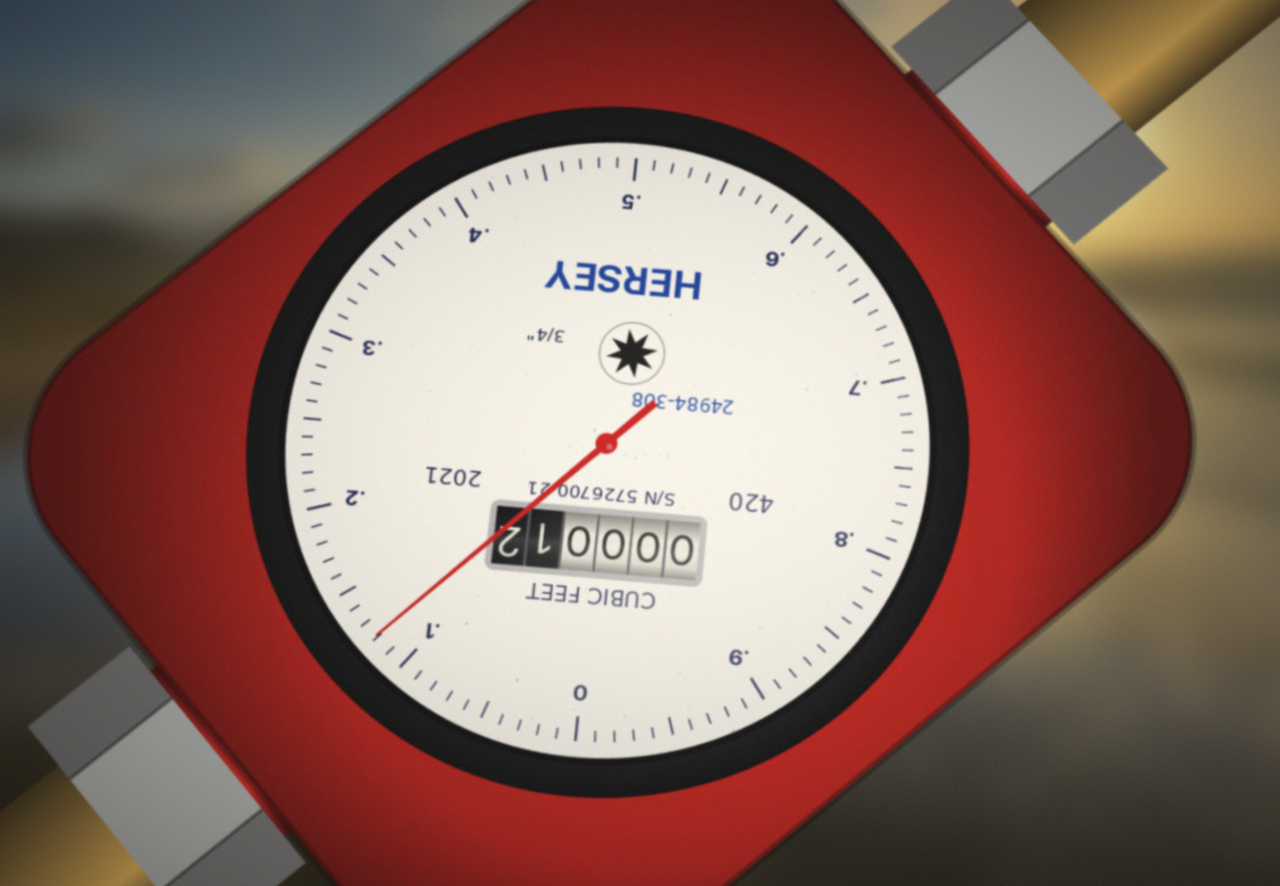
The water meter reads 12.12 ft³
